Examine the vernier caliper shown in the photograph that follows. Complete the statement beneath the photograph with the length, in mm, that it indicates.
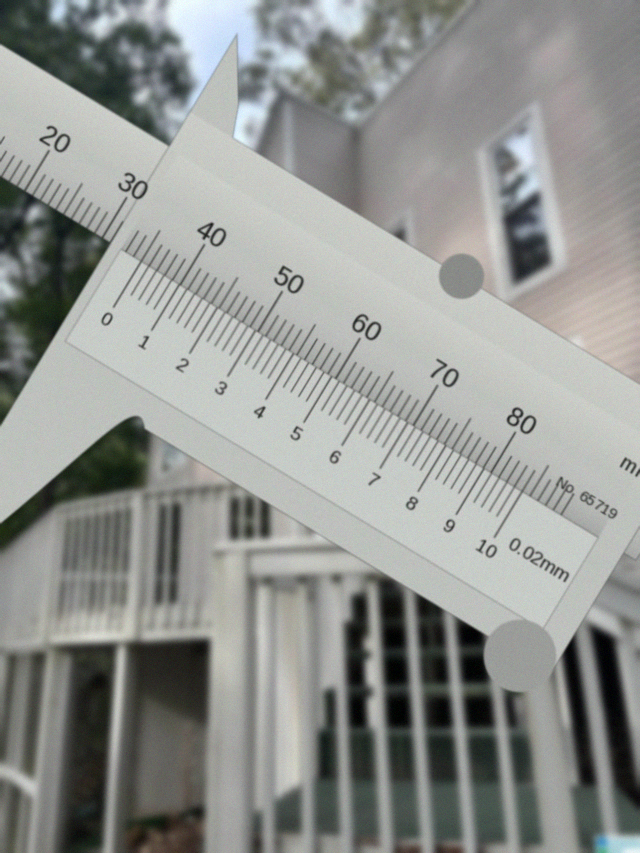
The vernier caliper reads 35.0 mm
